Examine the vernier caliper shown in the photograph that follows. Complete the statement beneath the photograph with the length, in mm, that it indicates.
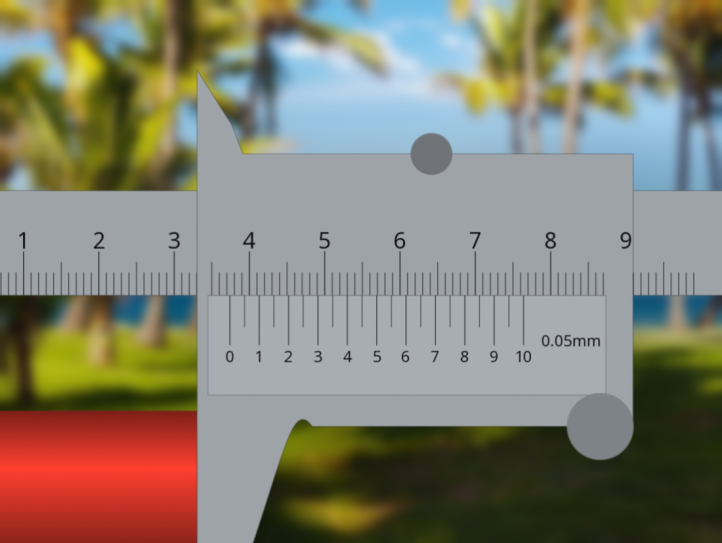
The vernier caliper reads 37.4 mm
